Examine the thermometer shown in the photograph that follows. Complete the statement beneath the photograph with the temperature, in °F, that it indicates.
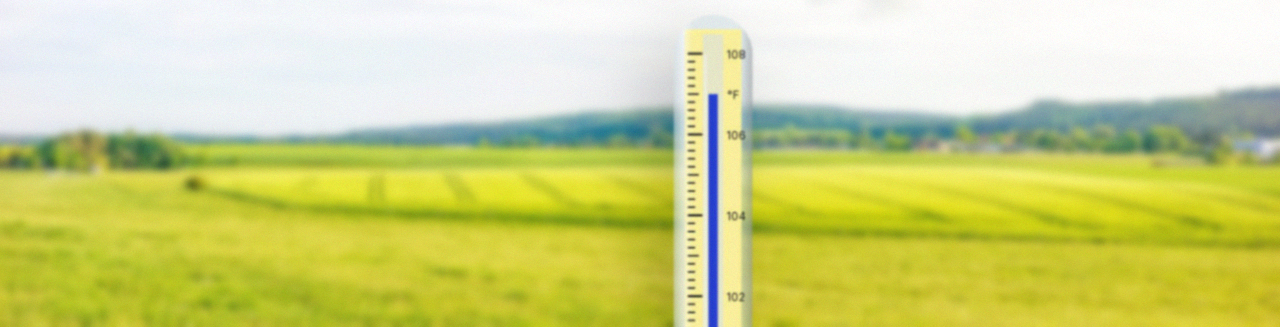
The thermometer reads 107 °F
